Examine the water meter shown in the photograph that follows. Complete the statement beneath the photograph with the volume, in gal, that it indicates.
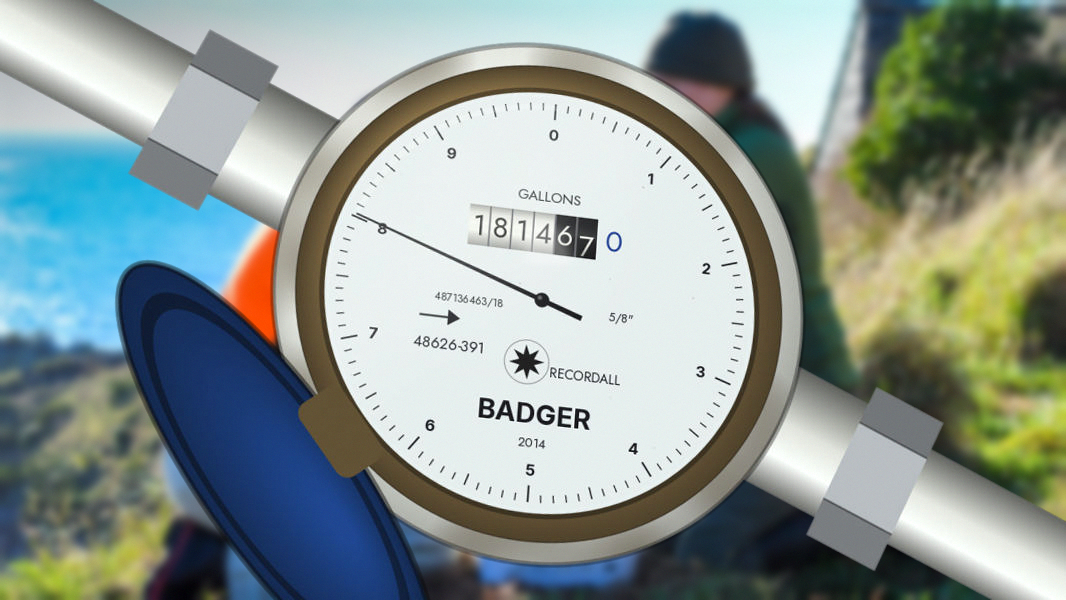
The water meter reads 1814668.0 gal
